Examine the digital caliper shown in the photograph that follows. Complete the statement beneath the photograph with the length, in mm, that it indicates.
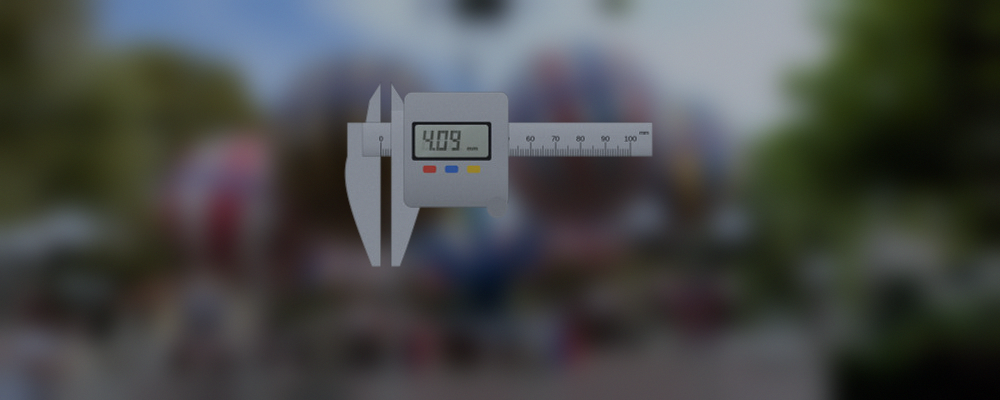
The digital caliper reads 4.09 mm
